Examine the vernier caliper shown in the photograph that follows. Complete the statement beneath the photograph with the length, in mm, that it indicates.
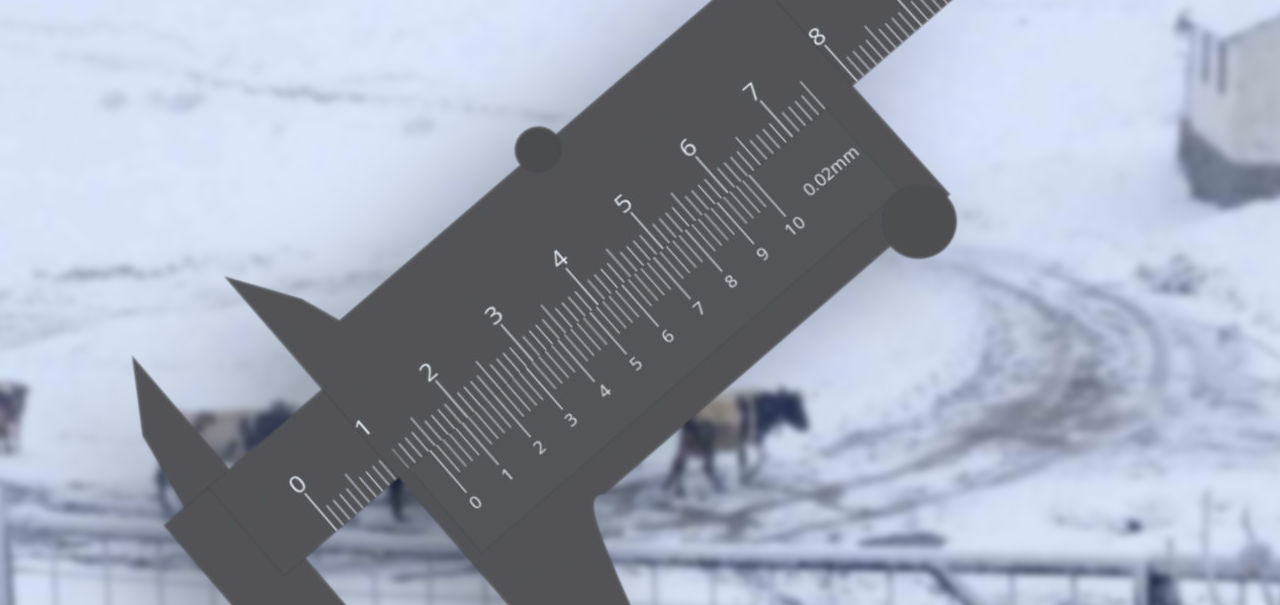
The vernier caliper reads 14.2 mm
